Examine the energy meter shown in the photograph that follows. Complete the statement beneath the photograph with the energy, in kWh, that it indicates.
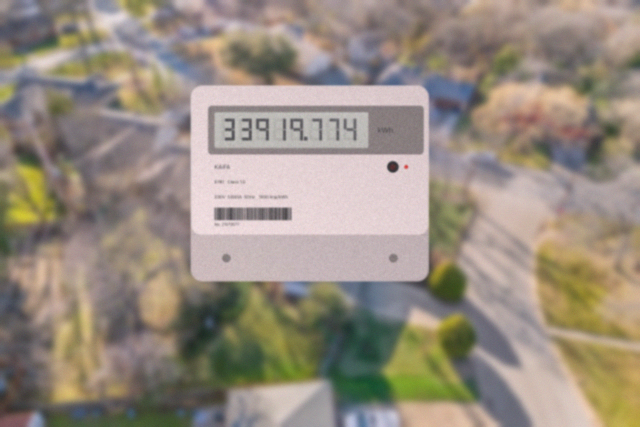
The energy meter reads 33919.774 kWh
